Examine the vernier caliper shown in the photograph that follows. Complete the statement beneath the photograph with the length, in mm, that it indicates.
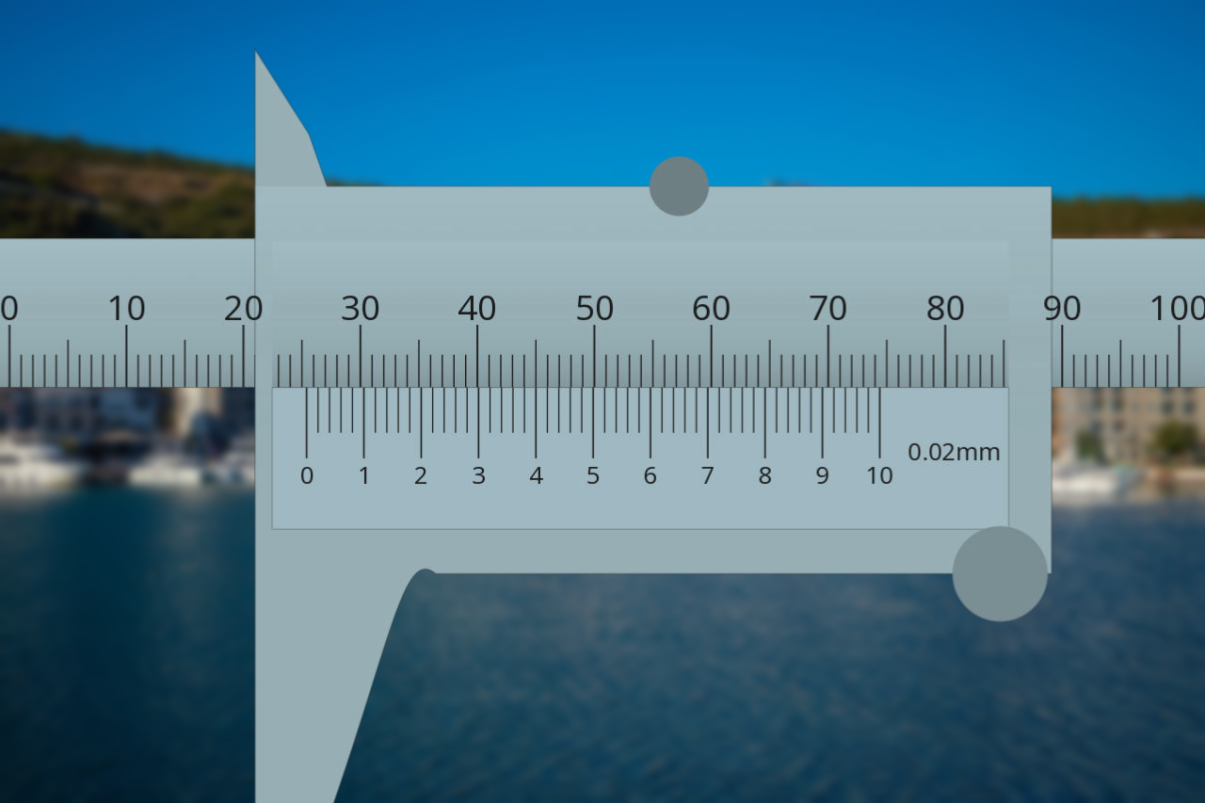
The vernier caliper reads 25.4 mm
